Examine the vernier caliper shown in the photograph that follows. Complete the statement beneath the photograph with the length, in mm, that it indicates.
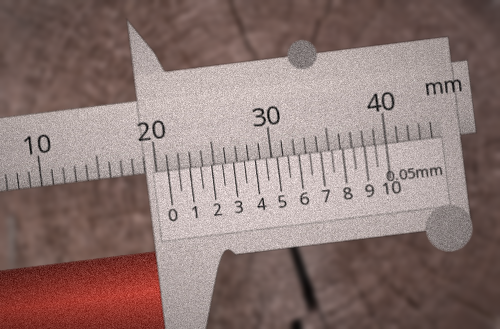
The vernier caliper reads 21.0 mm
